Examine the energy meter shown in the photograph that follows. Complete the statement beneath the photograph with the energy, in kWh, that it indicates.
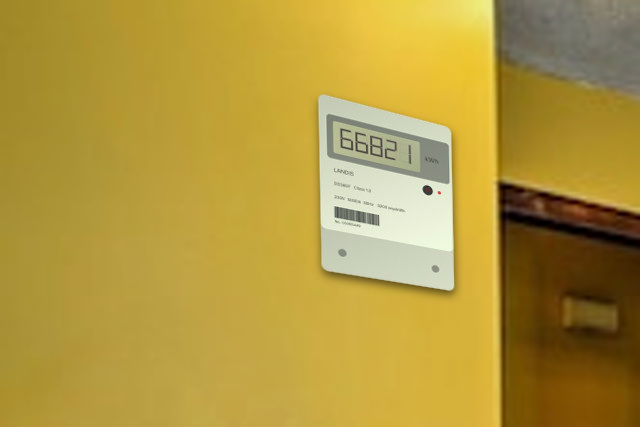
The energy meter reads 66821 kWh
